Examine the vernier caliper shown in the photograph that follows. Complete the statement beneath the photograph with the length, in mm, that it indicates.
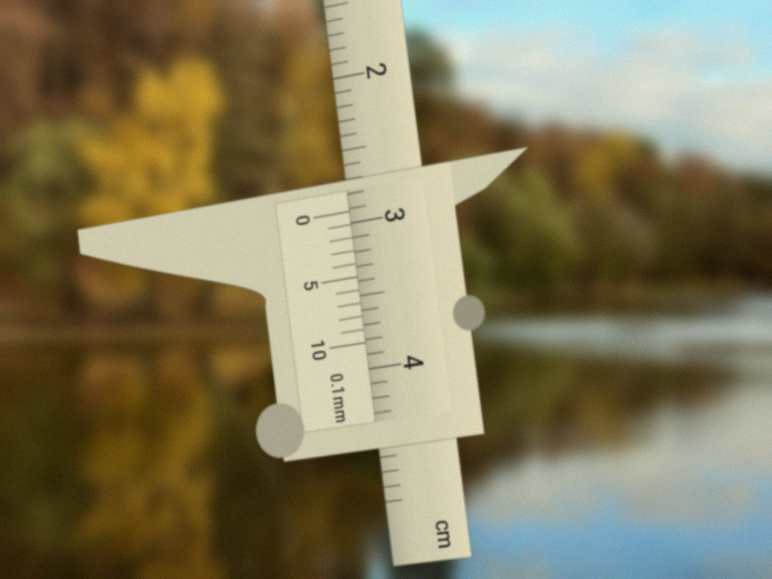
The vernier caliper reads 29.2 mm
